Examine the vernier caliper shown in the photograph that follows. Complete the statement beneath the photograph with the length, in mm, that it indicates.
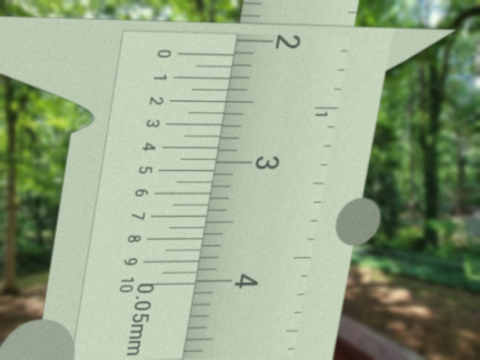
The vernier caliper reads 21.2 mm
